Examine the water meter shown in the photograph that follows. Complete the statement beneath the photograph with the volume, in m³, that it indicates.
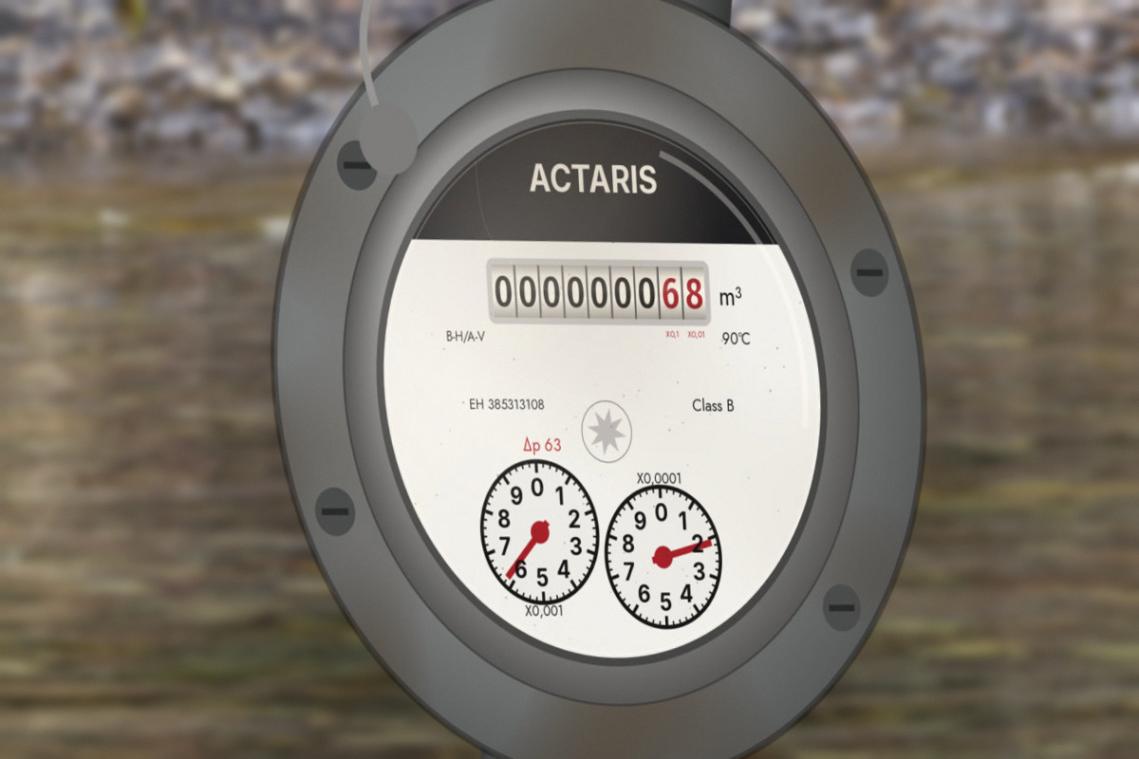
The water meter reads 0.6862 m³
